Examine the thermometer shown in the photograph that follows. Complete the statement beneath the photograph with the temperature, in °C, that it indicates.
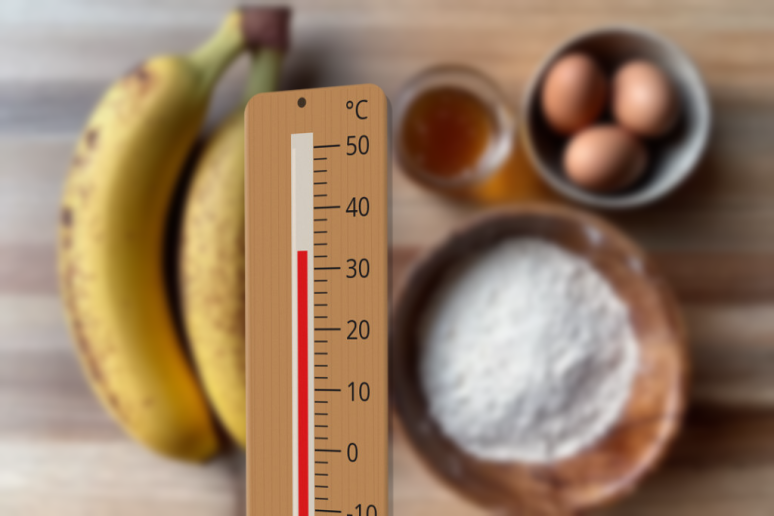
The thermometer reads 33 °C
